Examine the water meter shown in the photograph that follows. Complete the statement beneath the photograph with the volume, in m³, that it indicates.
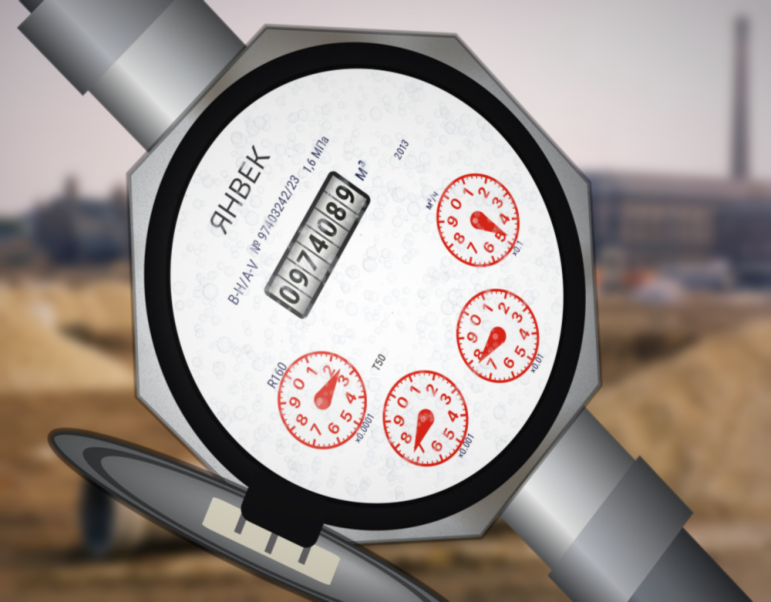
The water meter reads 974089.4772 m³
